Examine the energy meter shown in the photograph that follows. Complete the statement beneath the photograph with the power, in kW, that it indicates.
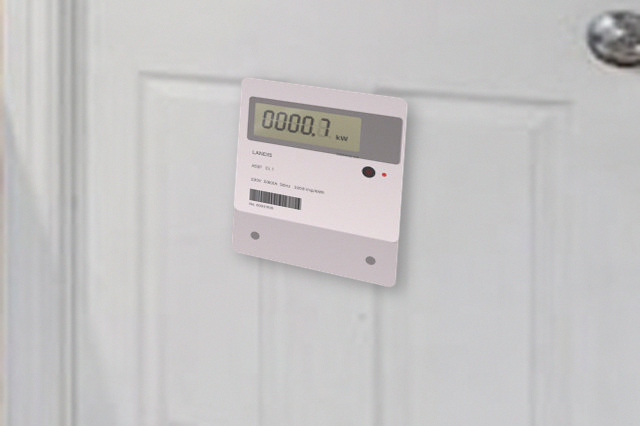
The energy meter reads 0.7 kW
